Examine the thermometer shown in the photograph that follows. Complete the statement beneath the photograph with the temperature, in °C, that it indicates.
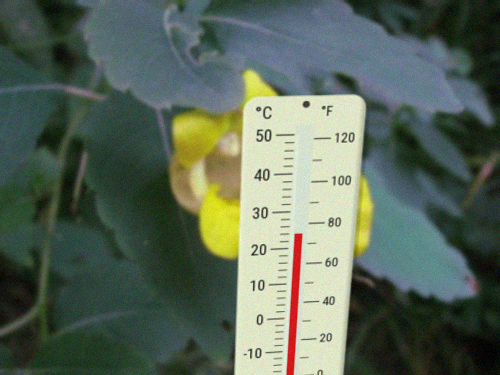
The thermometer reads 24 °C
